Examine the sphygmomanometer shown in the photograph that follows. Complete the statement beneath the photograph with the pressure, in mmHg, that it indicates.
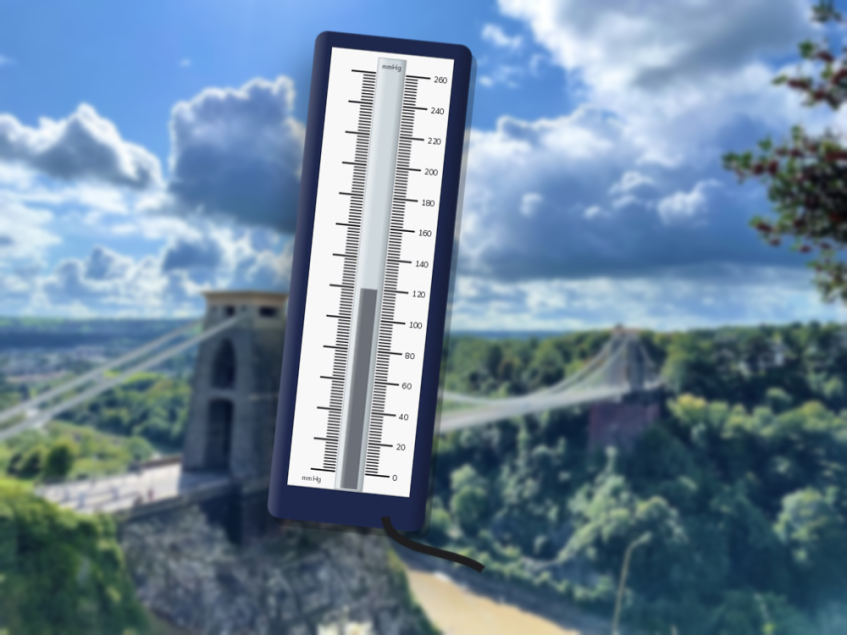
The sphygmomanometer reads 120 mmHg
